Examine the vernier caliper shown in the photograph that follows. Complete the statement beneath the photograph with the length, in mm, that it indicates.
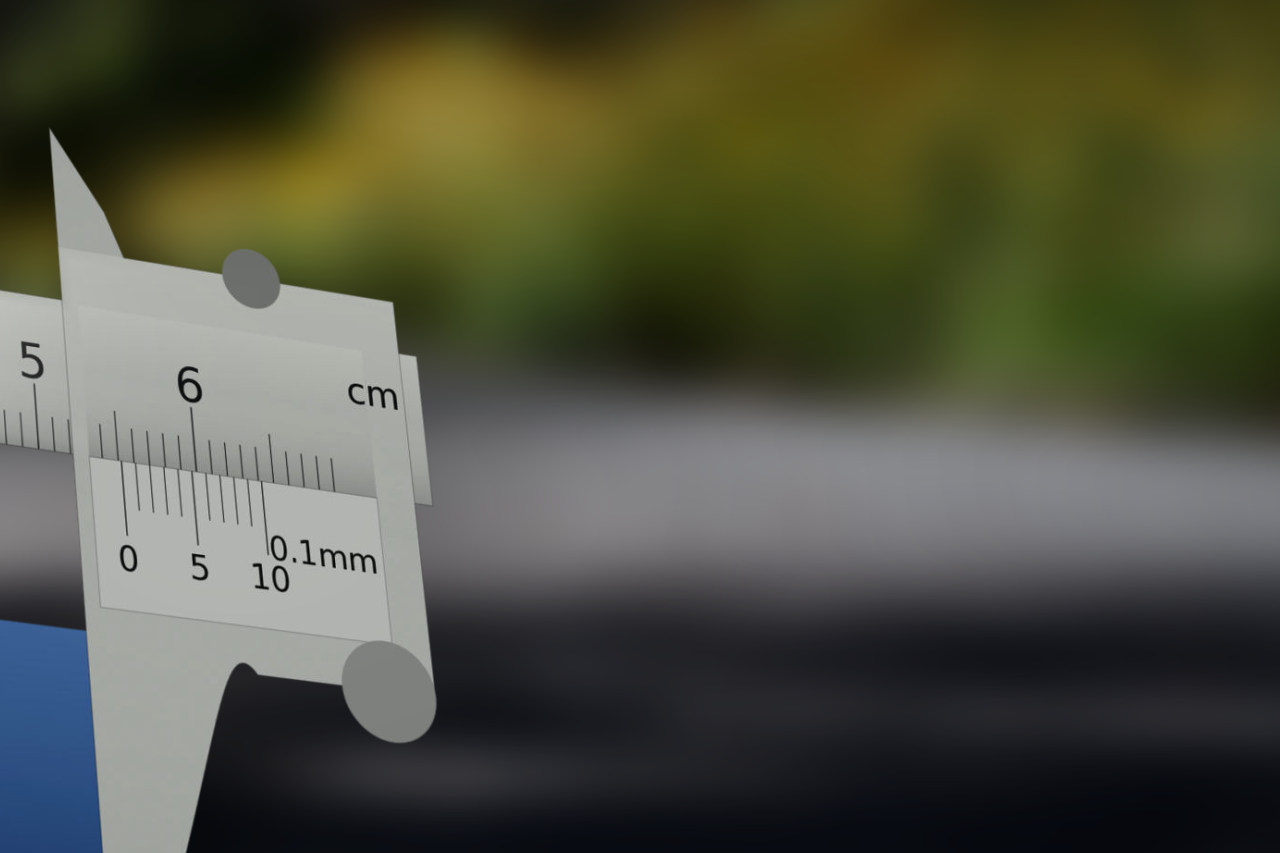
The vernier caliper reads 55.2 mm
